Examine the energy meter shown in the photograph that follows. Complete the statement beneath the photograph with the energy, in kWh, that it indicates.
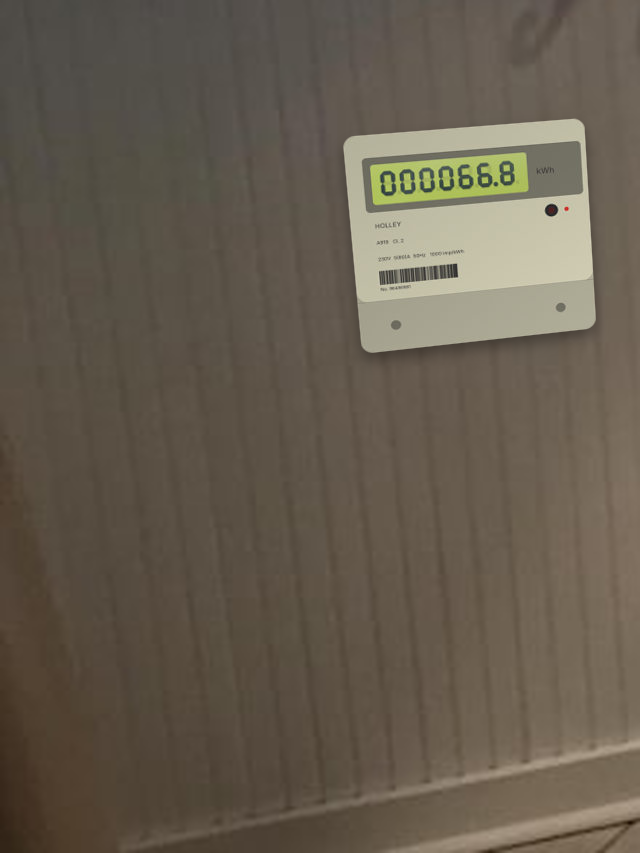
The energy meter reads 66.8 kWh
